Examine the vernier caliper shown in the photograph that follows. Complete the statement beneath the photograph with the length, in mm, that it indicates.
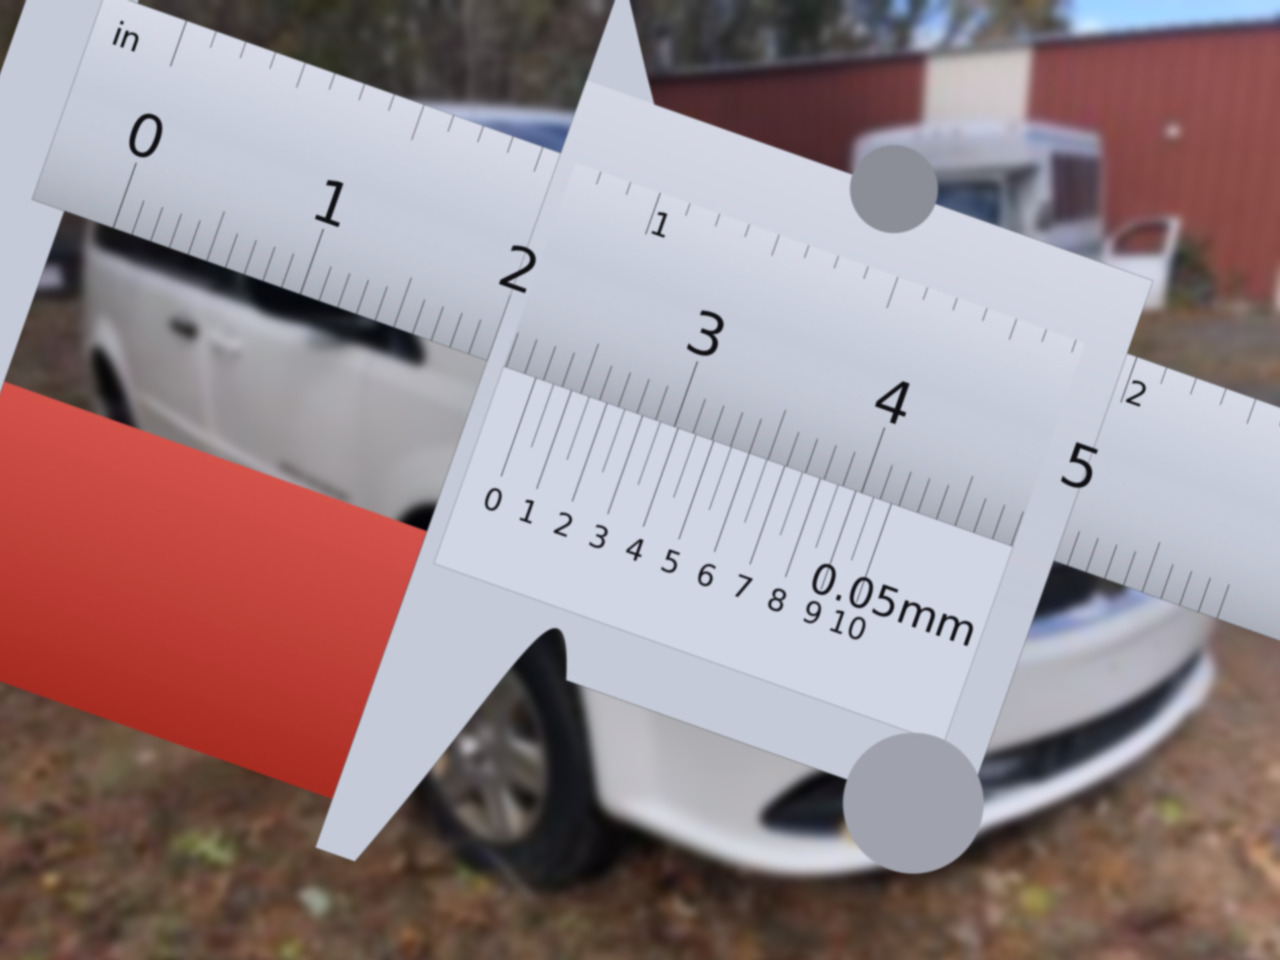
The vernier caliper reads 22.6 mm
